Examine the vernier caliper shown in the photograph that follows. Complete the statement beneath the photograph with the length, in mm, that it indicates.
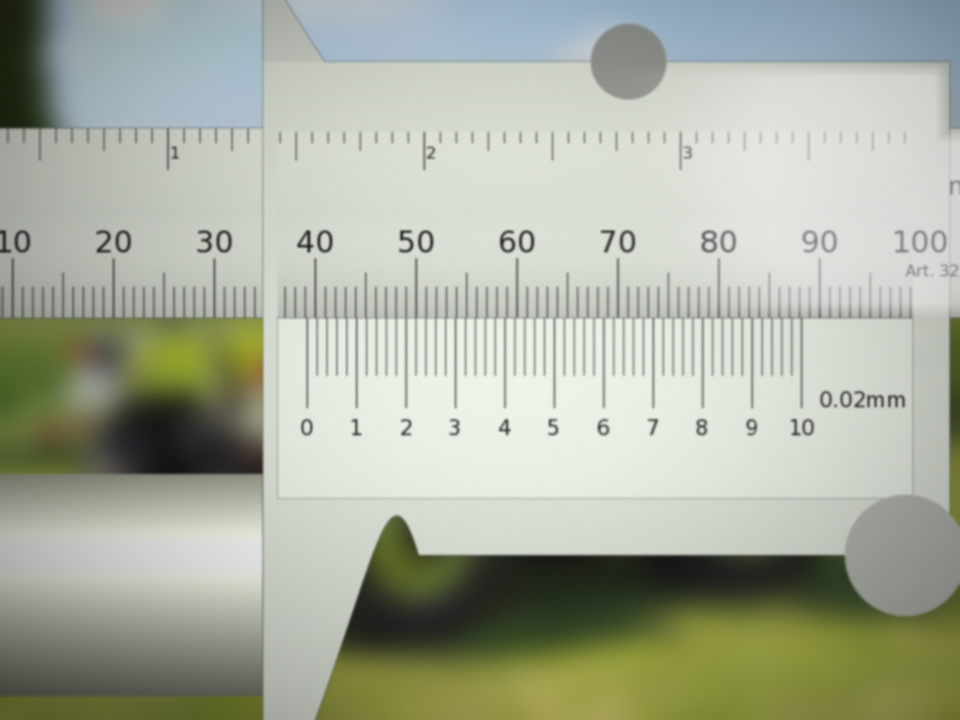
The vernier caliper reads 39.2 mm
